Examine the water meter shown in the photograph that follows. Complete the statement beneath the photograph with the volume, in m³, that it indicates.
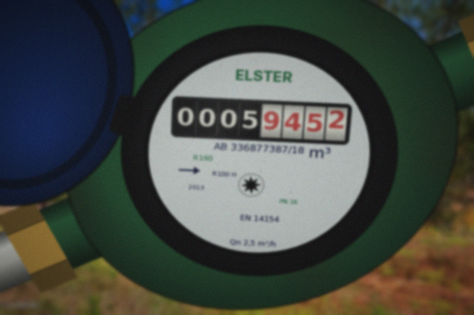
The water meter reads 5.9452 m³
